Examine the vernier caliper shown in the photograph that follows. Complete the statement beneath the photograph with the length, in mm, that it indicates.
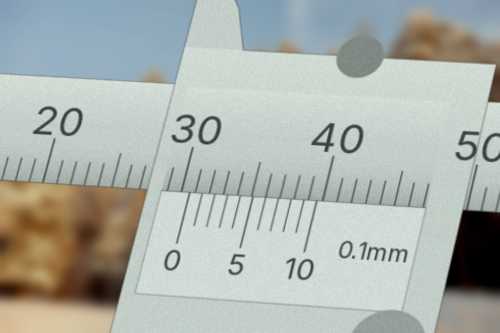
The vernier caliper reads 30.6 mm
